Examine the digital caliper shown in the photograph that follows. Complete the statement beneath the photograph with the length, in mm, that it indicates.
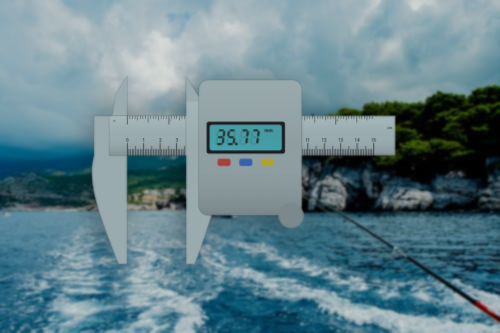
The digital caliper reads 35.77 mm
